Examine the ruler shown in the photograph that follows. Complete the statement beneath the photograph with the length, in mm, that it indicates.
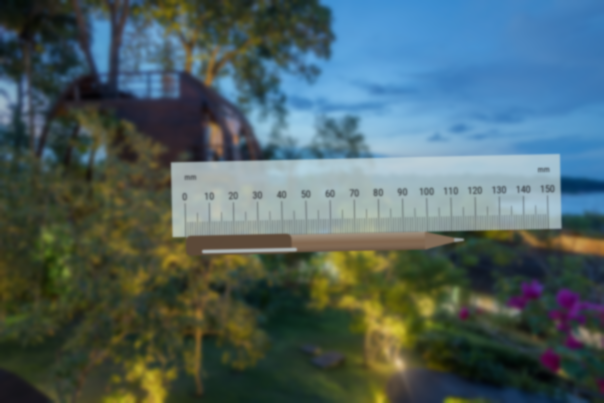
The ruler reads 115 mm
